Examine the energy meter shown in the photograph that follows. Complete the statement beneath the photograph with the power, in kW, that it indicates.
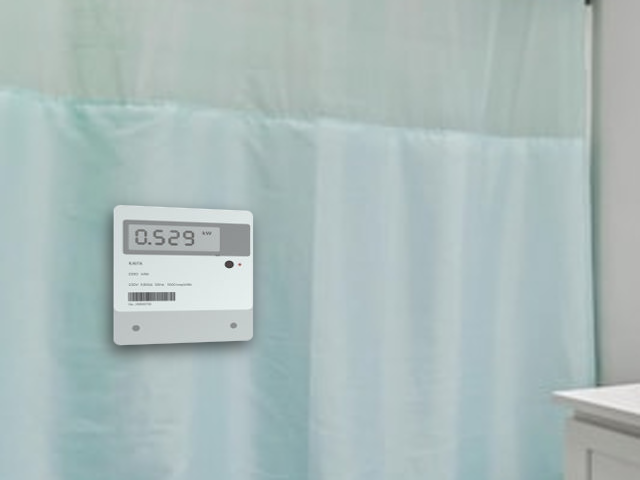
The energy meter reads 0.529 kW
